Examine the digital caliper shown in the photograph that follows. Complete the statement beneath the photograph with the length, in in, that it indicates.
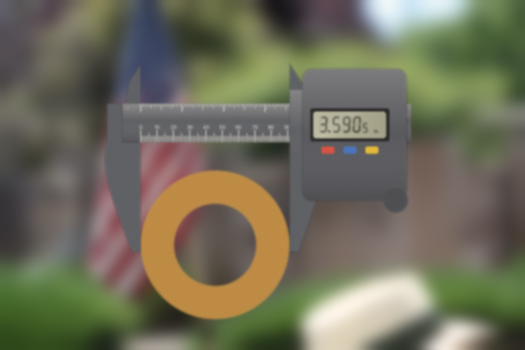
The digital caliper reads 3.5905 in
